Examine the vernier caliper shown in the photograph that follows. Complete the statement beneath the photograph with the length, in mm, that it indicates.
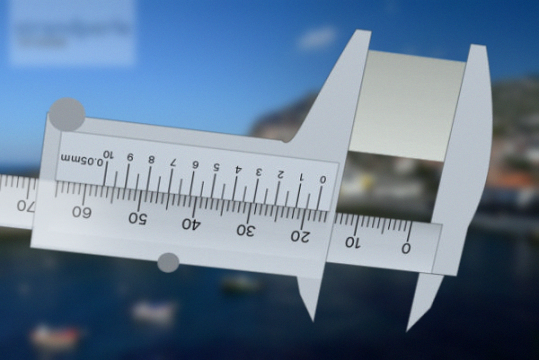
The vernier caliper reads 17.8 mm
